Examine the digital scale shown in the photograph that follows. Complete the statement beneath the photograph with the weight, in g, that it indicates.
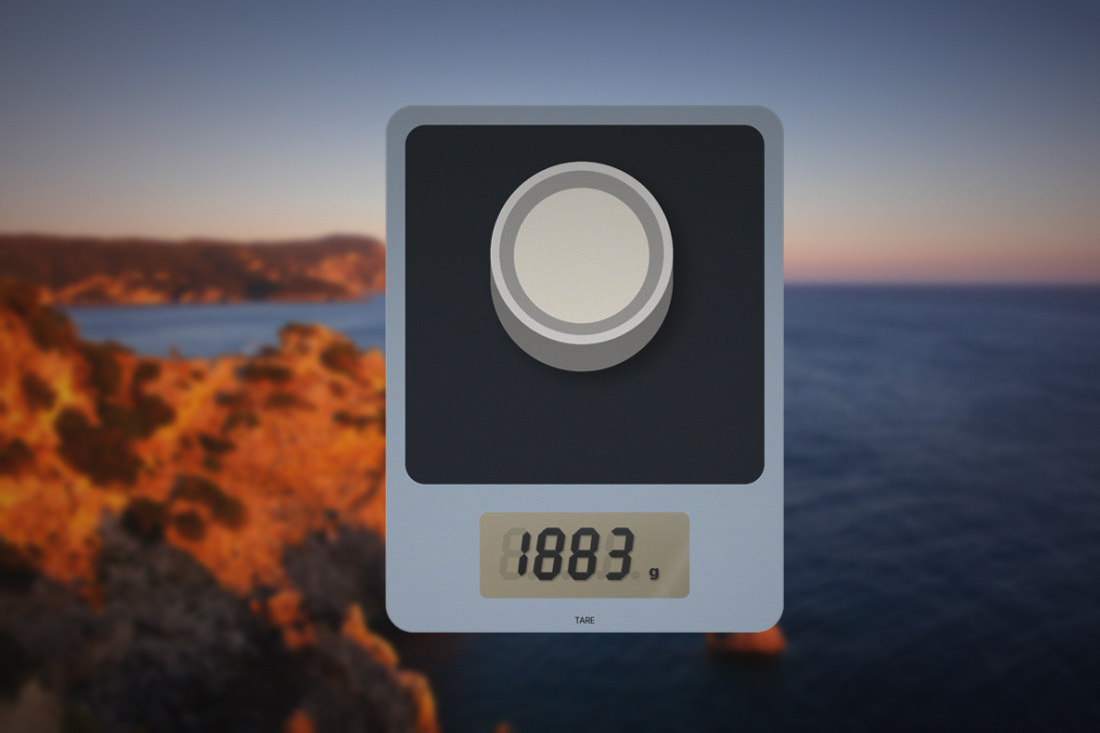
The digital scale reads 1883 g
